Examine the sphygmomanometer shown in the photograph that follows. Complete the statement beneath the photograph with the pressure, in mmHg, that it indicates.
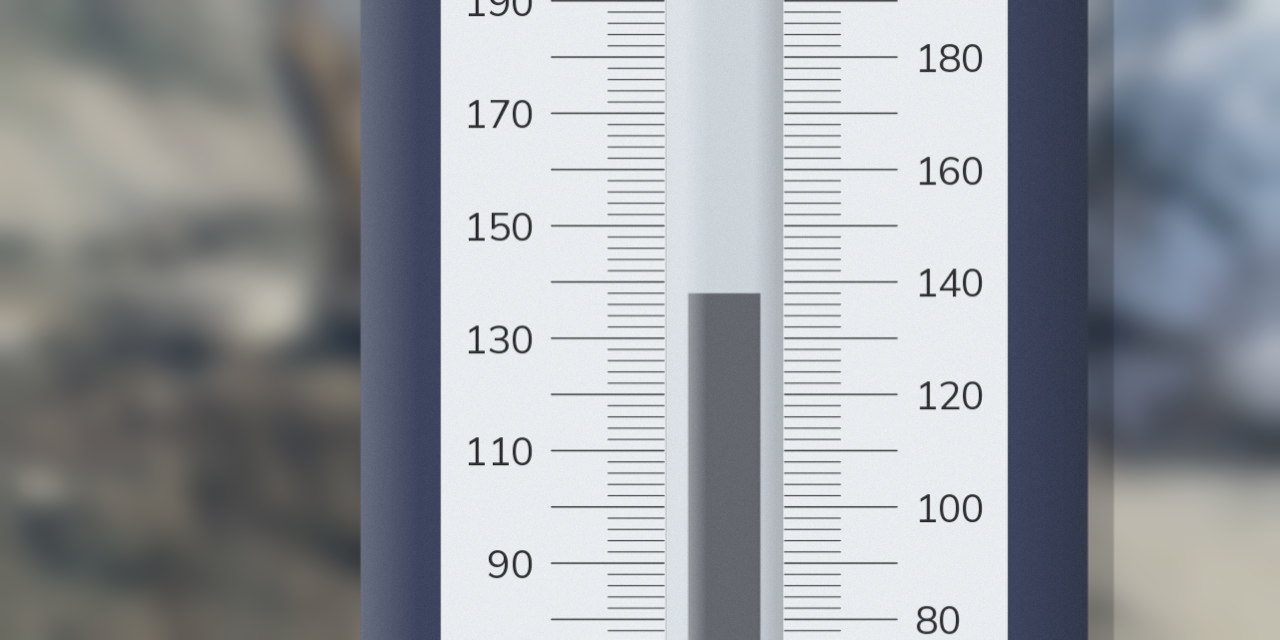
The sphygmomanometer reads 138 mmHg
